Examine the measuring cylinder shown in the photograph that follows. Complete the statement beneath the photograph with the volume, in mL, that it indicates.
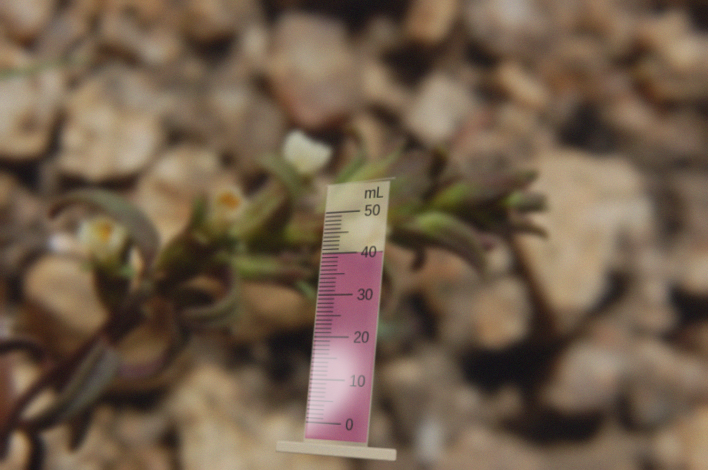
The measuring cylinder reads 40 mL
